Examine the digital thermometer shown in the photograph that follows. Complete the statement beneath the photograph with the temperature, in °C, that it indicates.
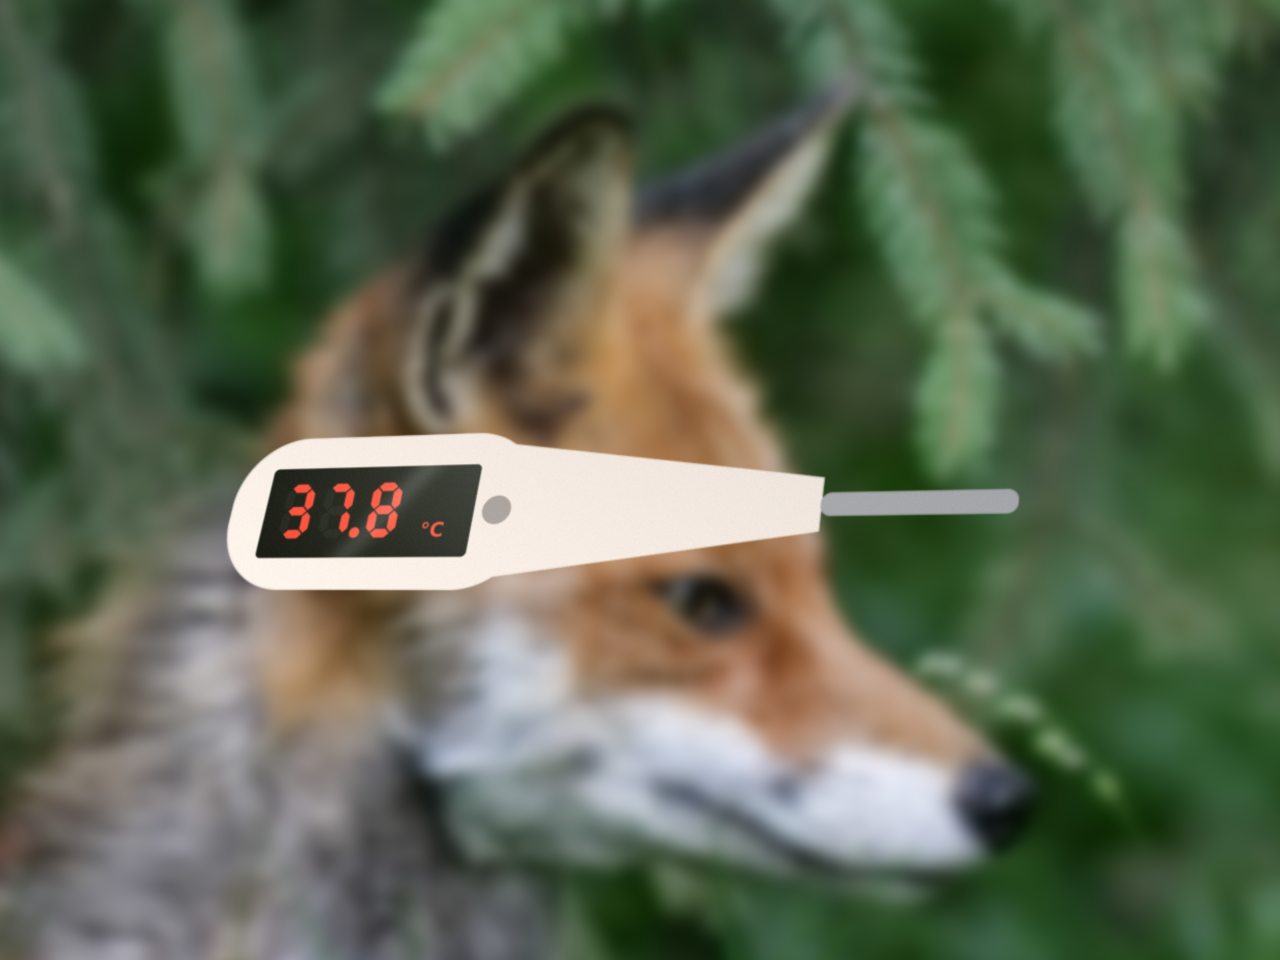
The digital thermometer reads 37.8 °C
